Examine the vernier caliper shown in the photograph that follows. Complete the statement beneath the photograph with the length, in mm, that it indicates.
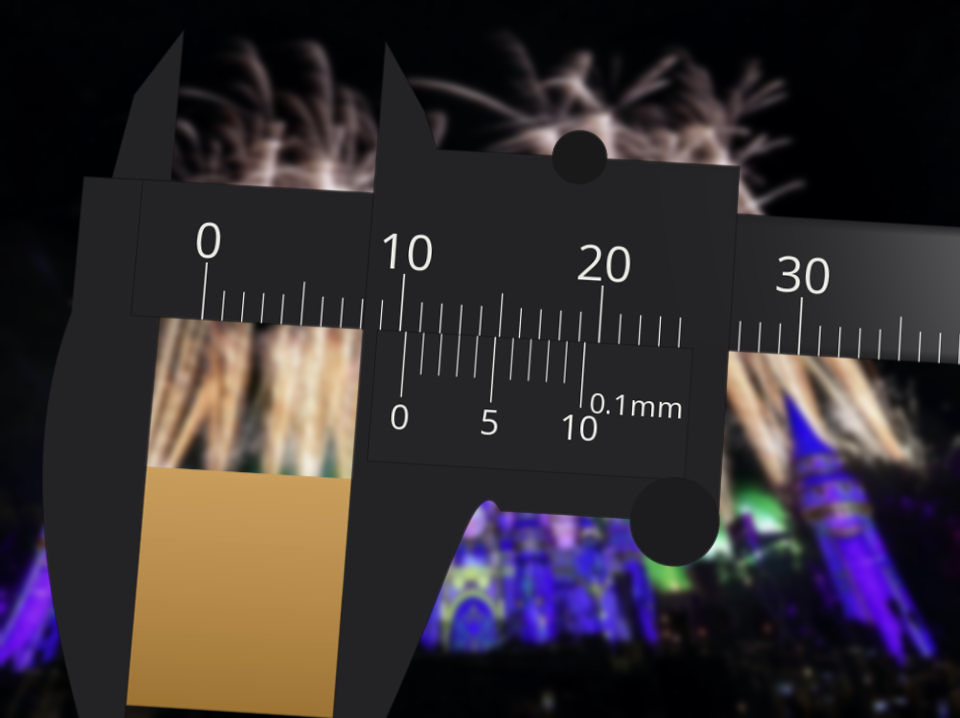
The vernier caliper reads 10.3 mm
